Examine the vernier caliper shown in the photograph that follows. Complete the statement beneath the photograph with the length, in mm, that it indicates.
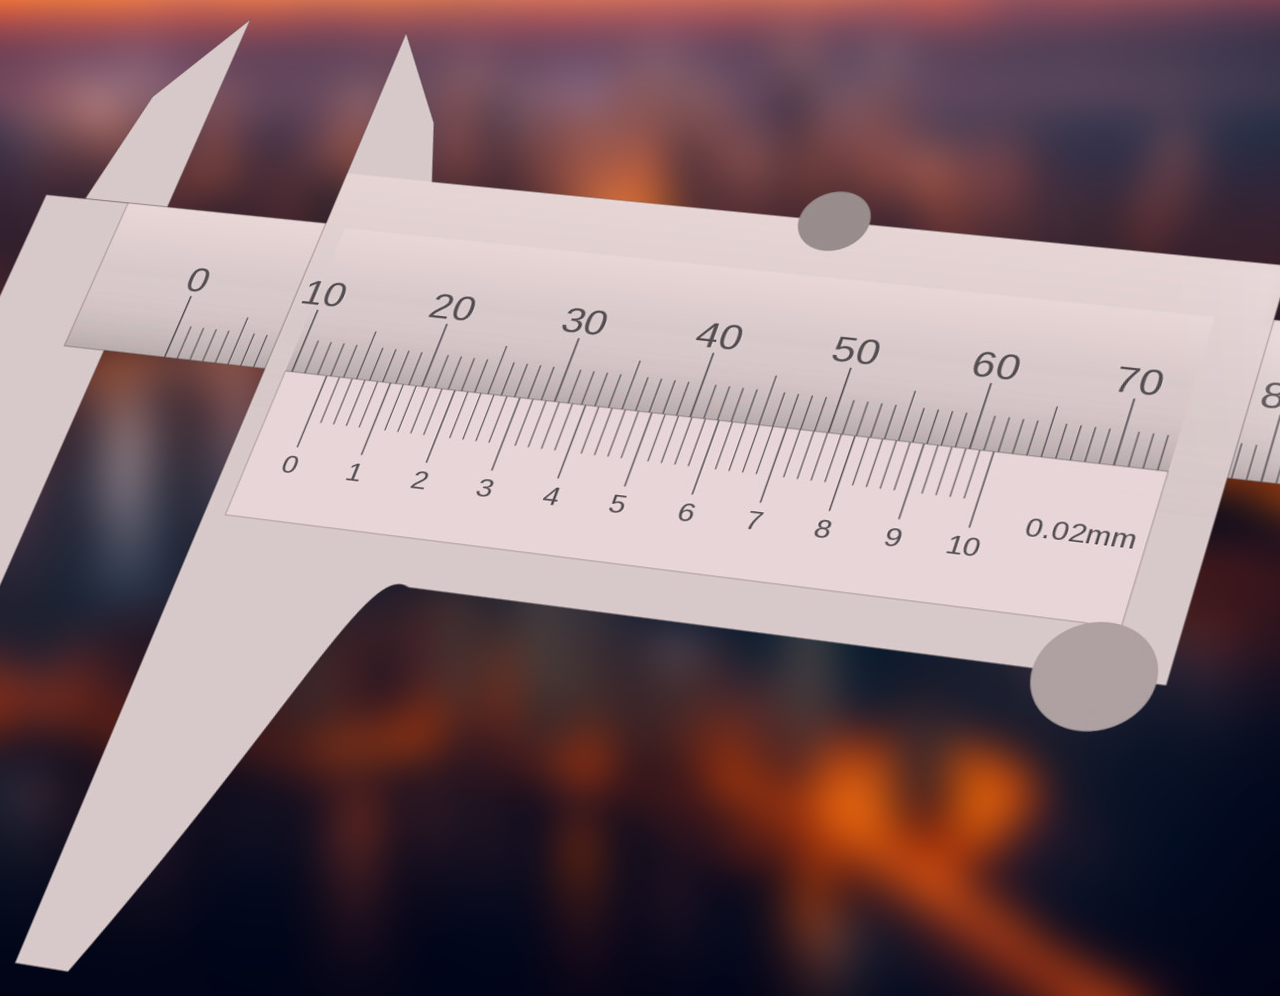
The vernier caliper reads 12.7 mm
